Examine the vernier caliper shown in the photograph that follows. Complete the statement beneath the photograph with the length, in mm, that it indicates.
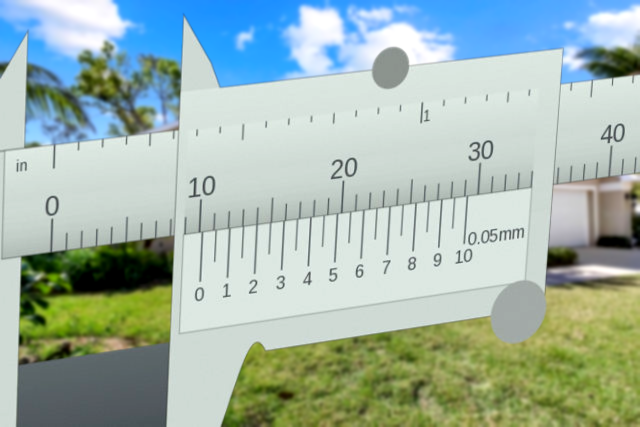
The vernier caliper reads 10.2 mm
